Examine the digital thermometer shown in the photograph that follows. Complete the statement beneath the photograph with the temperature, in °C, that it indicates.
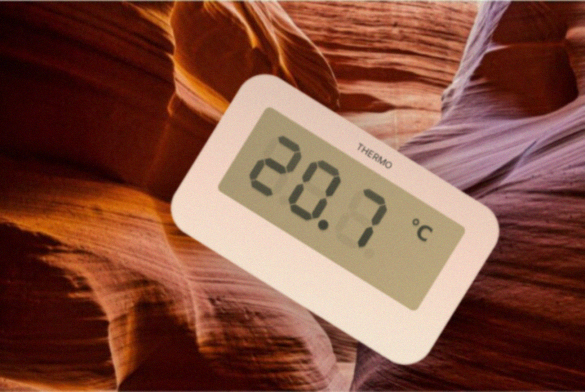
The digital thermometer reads 20.7 °C
